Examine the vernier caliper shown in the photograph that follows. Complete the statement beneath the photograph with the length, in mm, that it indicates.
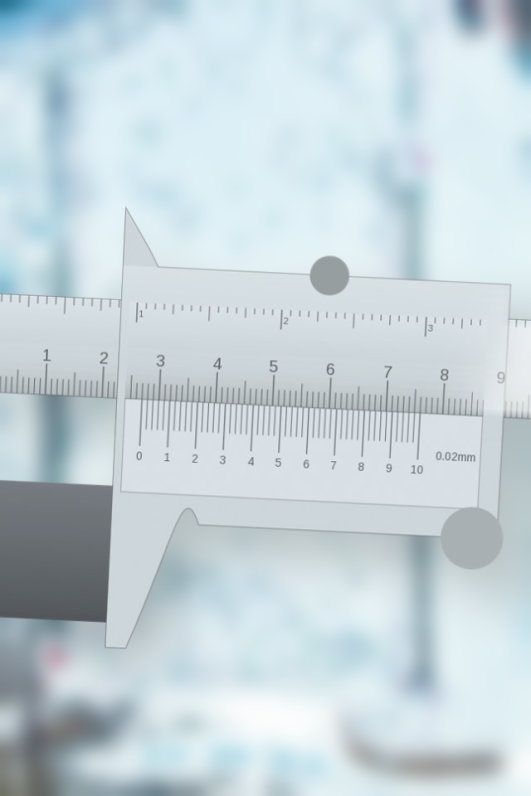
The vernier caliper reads 27.0 mm
